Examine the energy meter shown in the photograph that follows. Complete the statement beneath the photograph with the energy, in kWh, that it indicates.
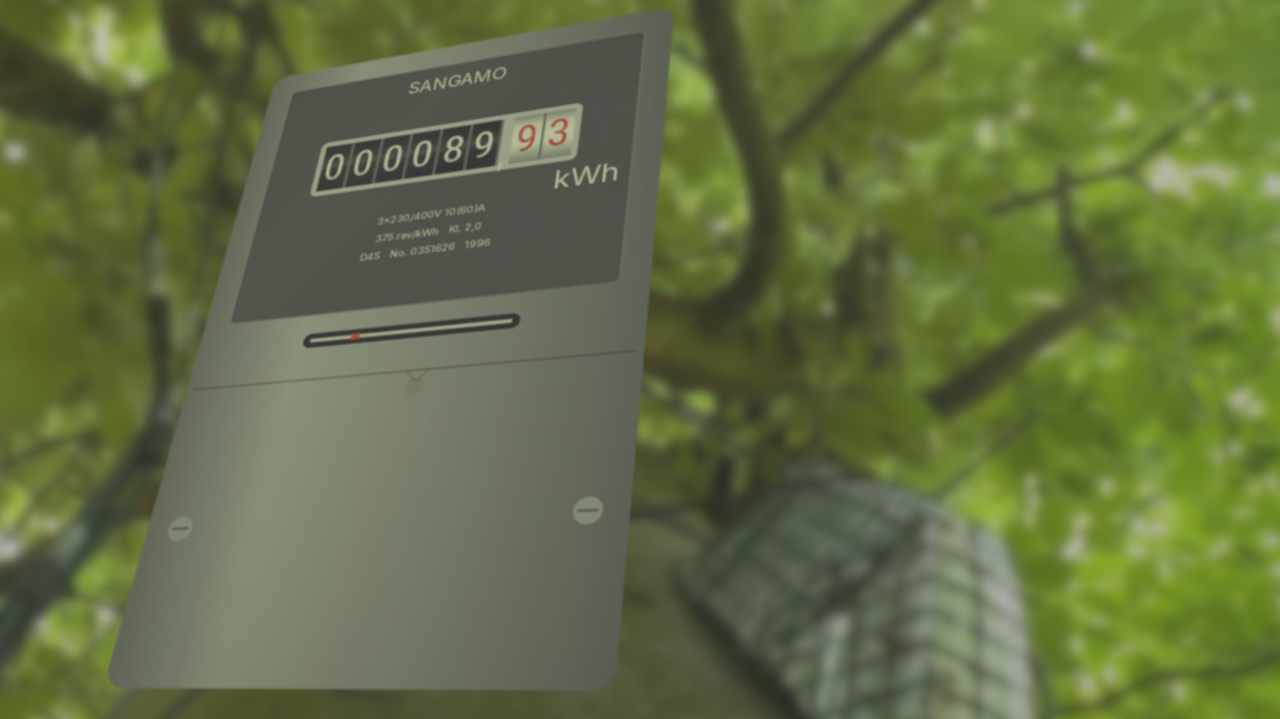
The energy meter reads 89.93 kWh
